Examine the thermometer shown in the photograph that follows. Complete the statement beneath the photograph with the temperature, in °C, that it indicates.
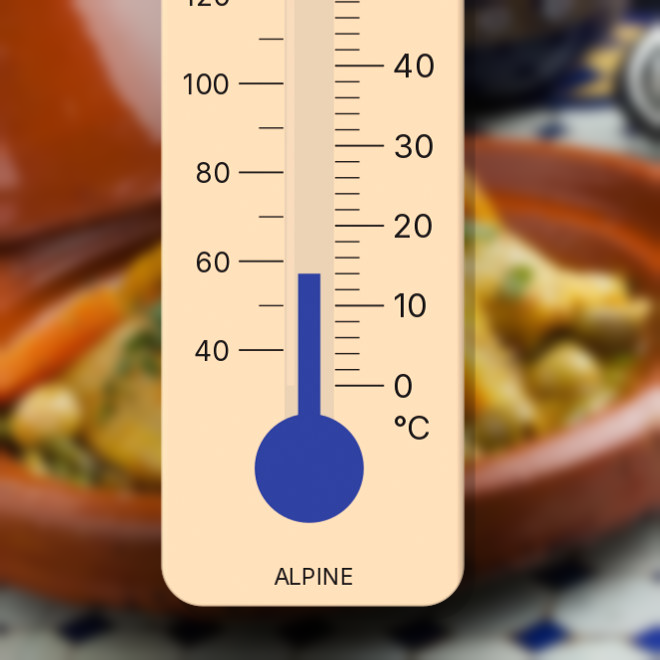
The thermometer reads 14 °C
